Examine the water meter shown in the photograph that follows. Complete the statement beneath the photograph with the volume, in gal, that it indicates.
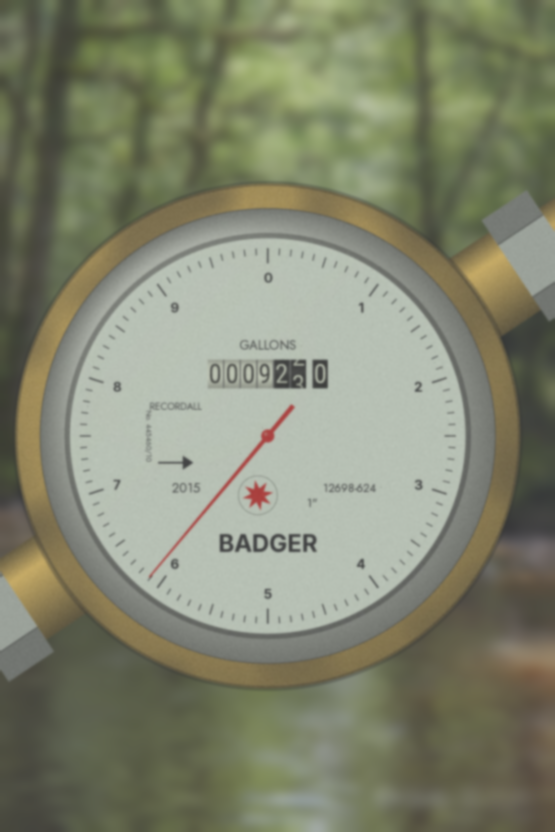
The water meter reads 9226.1 gal
